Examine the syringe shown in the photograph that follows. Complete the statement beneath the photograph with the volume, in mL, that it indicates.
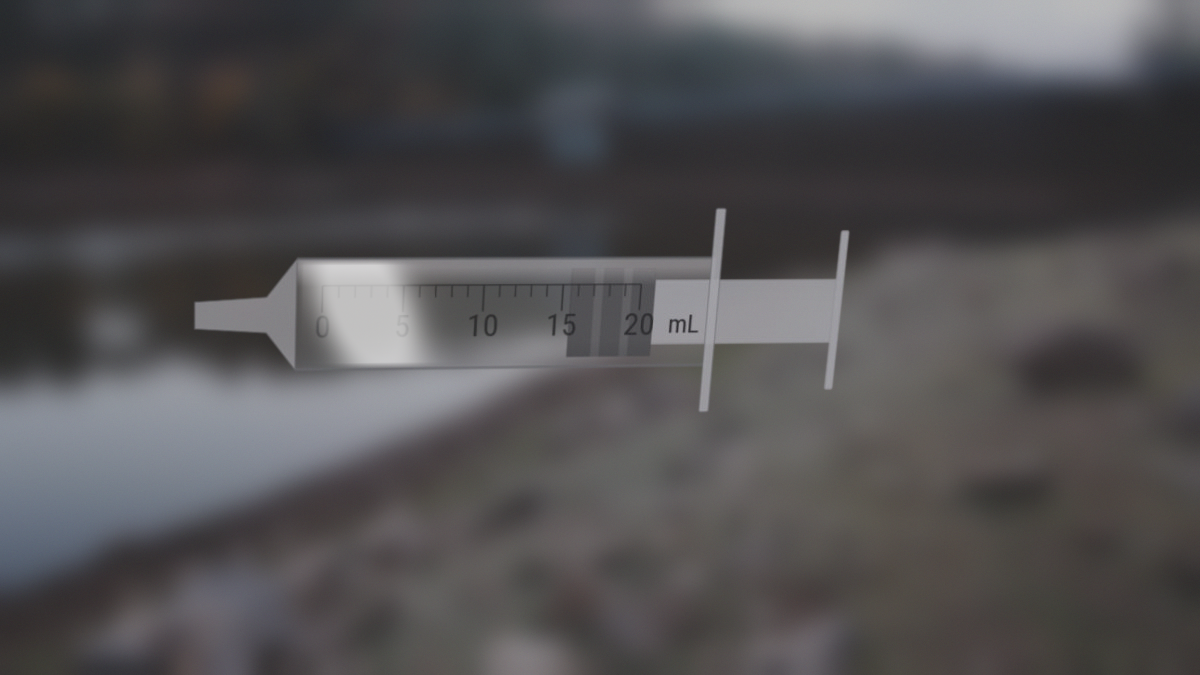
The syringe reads 15.5 mL
